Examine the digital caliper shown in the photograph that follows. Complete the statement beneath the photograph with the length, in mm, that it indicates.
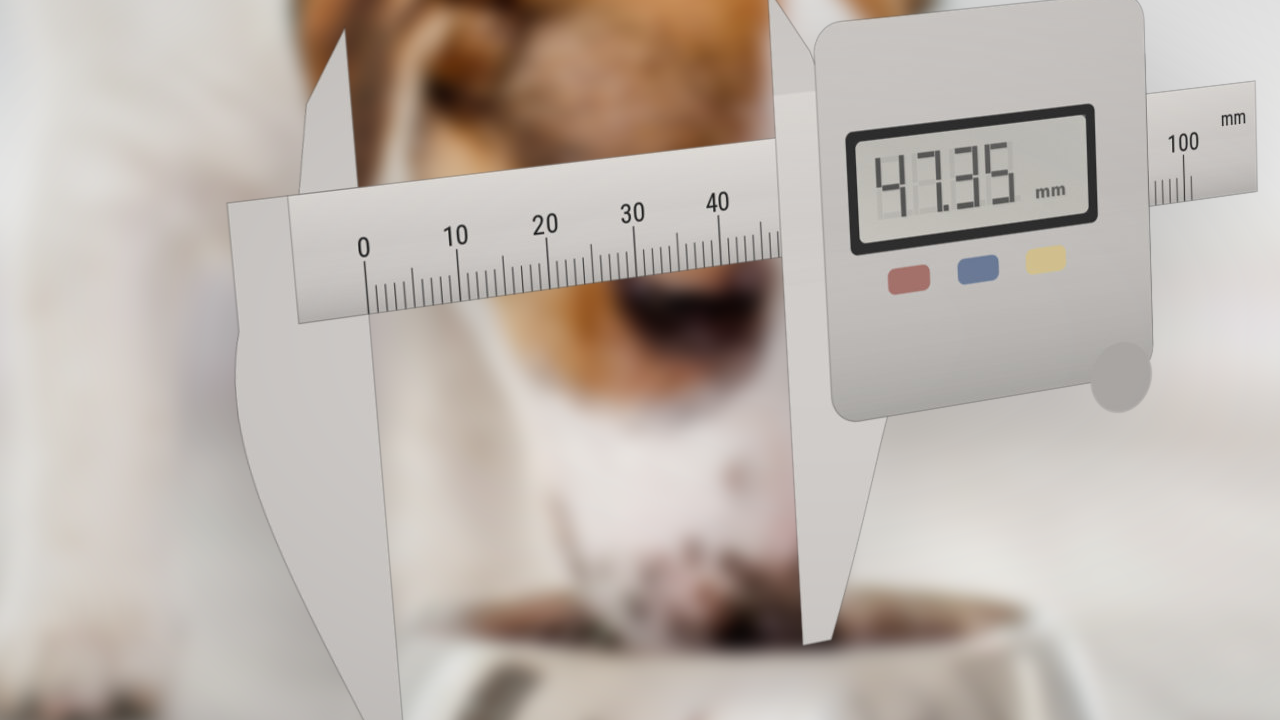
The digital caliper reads 47.35 mm
